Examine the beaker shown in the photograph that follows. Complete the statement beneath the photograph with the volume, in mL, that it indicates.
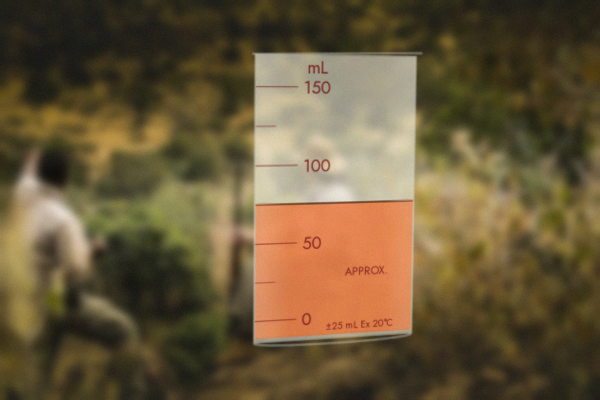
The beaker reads 75 mL
